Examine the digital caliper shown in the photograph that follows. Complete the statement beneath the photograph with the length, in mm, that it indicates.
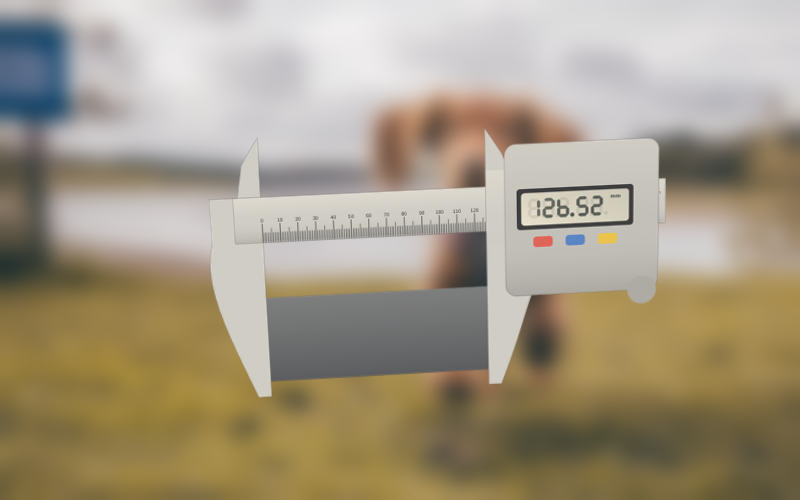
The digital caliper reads 126.52 mm
